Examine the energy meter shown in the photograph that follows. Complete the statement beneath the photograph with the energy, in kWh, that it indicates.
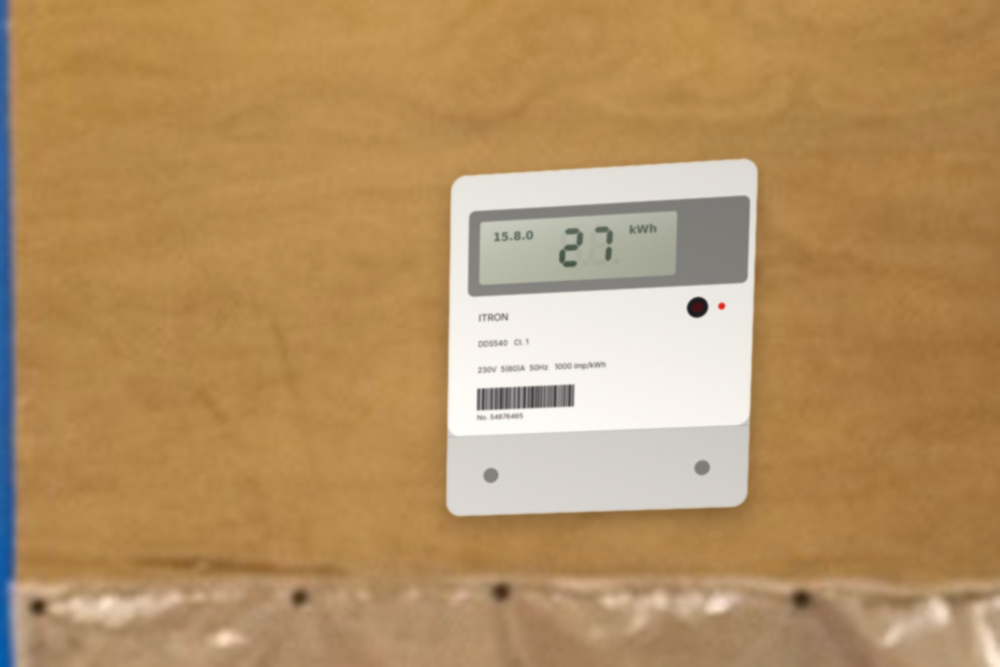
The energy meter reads 27 kWh
